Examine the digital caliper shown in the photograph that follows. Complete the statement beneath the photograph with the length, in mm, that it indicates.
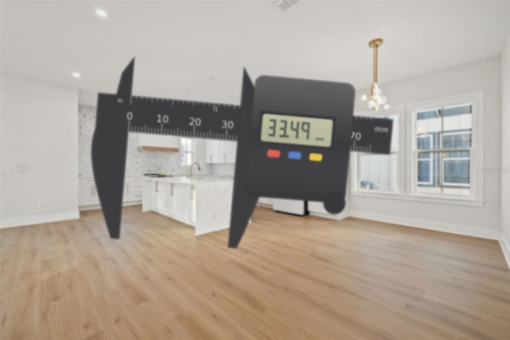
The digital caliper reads 33.49 mm
